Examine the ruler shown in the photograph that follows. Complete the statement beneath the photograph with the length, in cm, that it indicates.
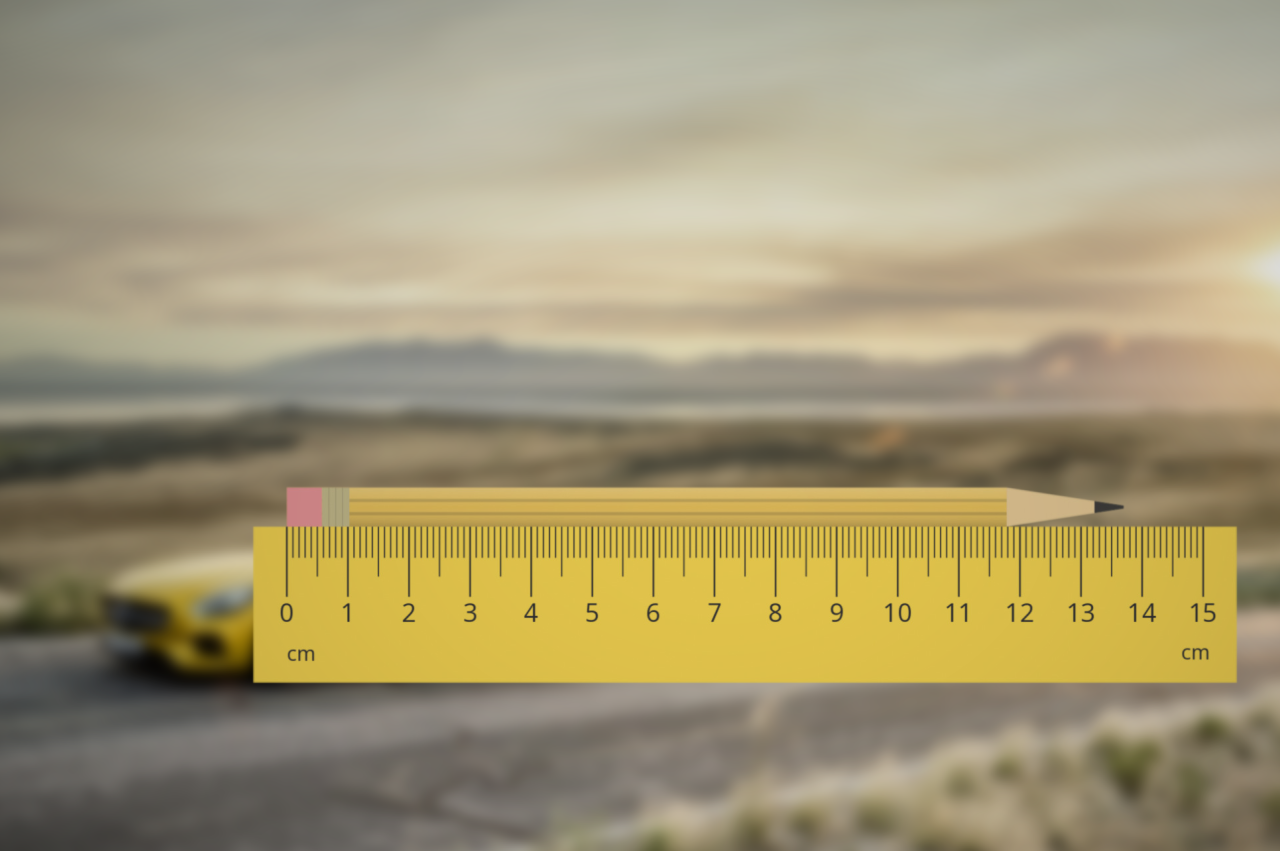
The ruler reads 13.7 cm
